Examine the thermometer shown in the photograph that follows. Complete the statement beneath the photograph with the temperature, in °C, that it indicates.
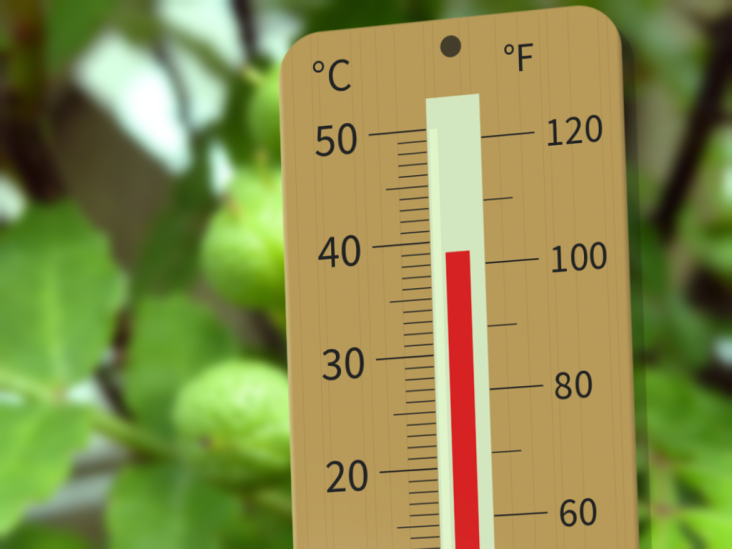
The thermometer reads 39 °C
